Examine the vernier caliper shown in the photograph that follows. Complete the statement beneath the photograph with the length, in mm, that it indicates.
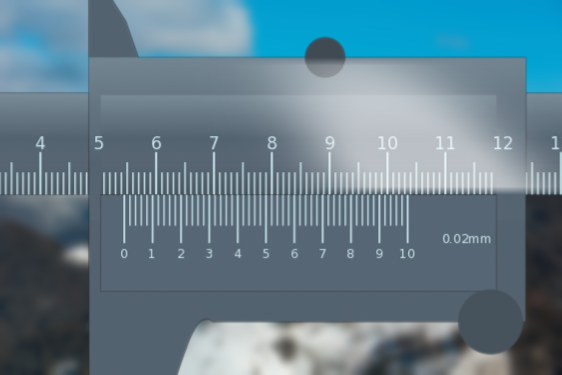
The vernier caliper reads 54.5 mm
